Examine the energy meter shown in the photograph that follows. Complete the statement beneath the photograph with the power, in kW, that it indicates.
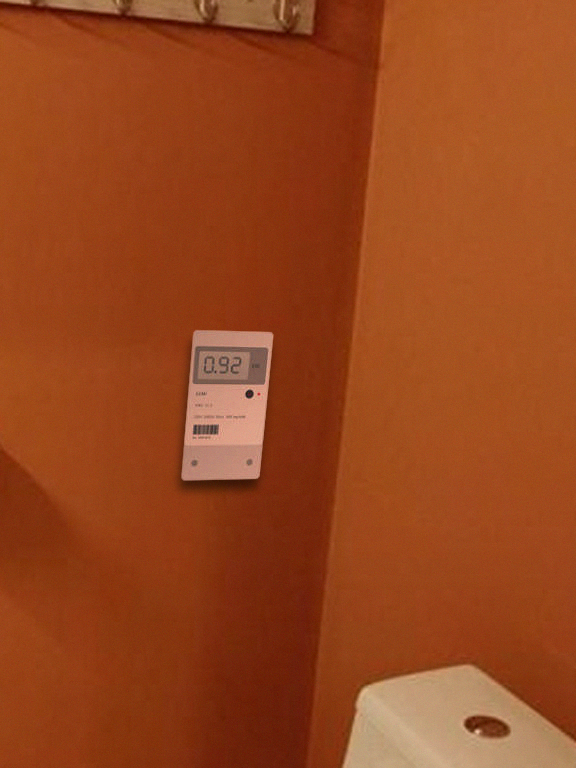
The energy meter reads 0.92 kW
